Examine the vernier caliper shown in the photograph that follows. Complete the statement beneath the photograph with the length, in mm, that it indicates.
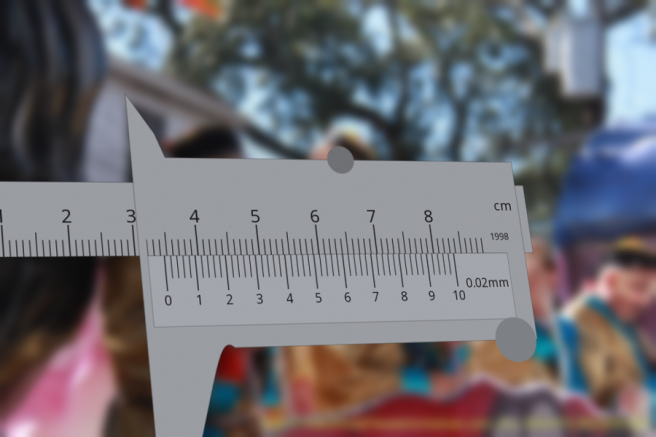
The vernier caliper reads 34.6 mm
